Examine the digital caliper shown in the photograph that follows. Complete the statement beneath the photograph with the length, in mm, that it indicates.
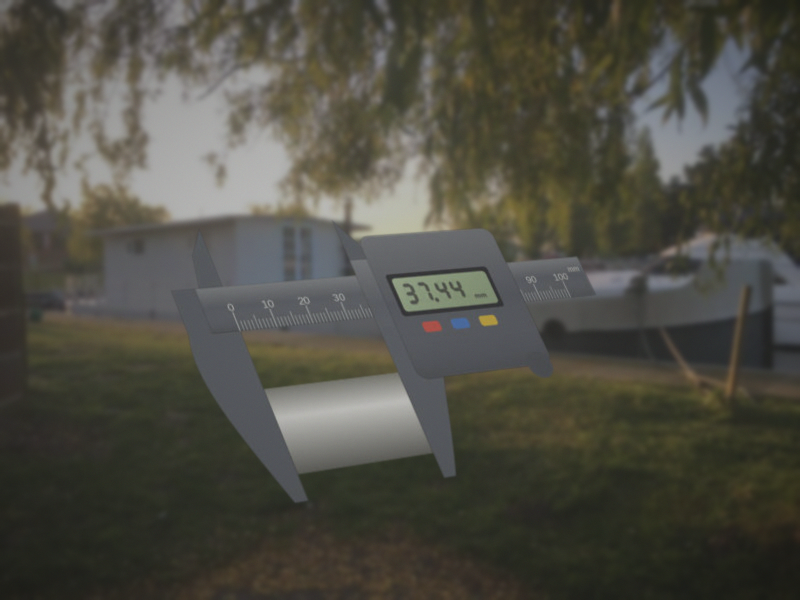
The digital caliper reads 37.44 mm
